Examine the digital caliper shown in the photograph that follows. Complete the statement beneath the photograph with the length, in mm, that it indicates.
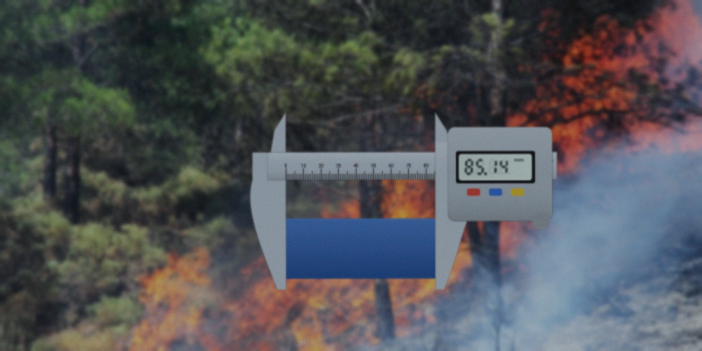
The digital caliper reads 85.14 mm
